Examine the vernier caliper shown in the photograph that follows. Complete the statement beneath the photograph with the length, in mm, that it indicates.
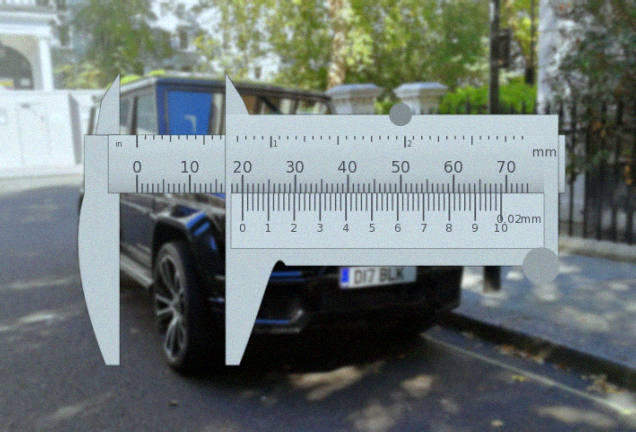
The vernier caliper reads 20.0 mm
